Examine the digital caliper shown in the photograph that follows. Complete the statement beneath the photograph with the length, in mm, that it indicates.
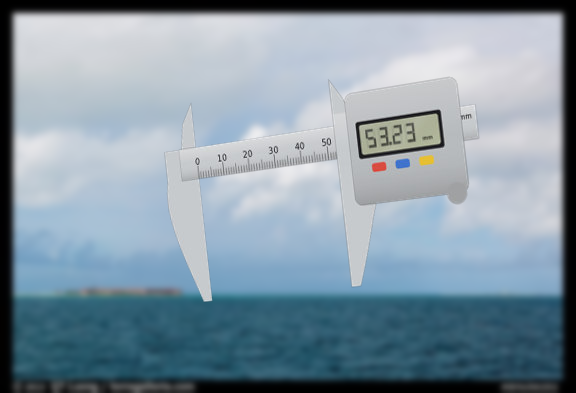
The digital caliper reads 53.23 mm
